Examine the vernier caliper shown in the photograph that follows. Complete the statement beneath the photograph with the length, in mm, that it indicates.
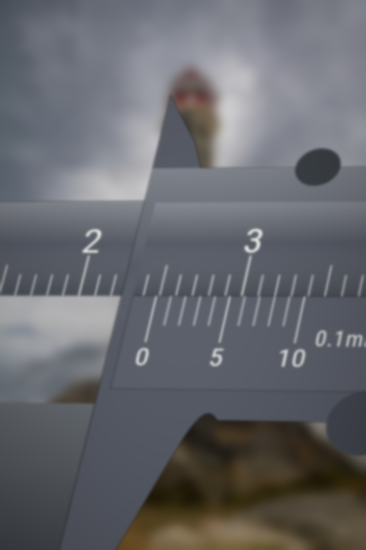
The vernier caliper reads 24.8 mm
